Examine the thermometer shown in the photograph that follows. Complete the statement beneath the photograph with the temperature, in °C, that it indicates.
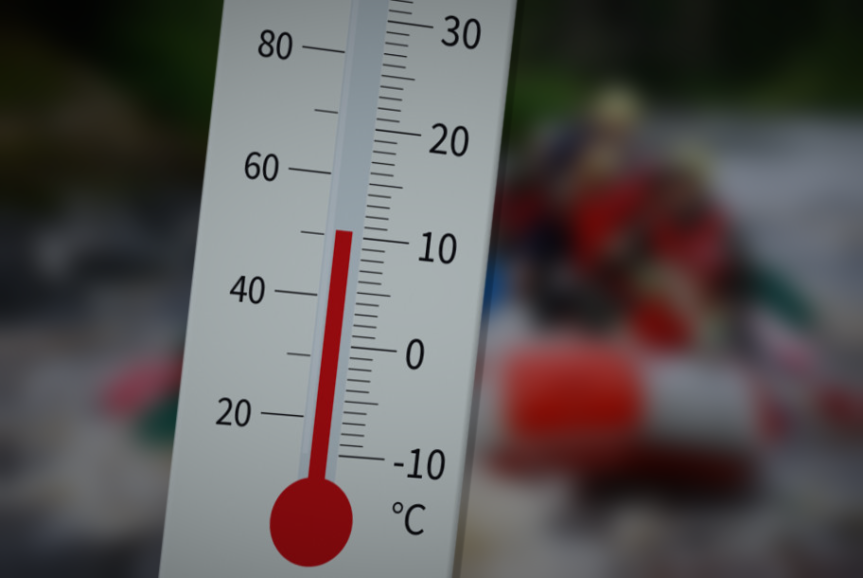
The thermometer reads 10.5 °C
